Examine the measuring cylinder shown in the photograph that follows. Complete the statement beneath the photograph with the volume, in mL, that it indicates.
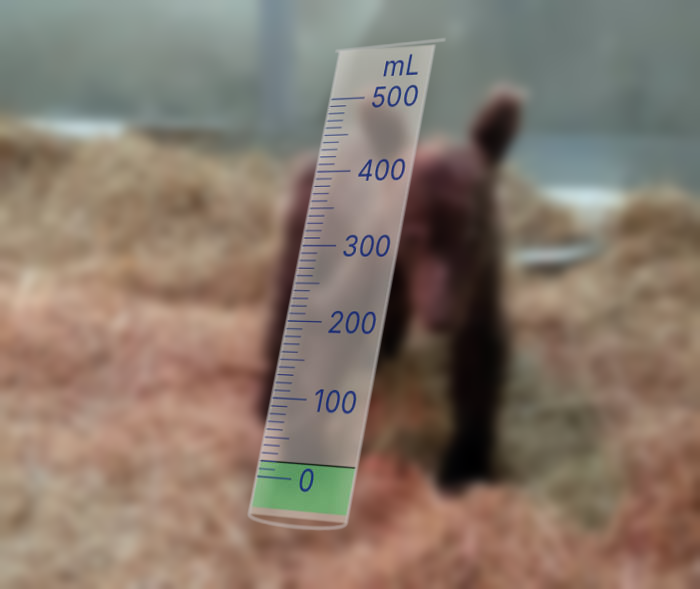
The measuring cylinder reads 20 mL
